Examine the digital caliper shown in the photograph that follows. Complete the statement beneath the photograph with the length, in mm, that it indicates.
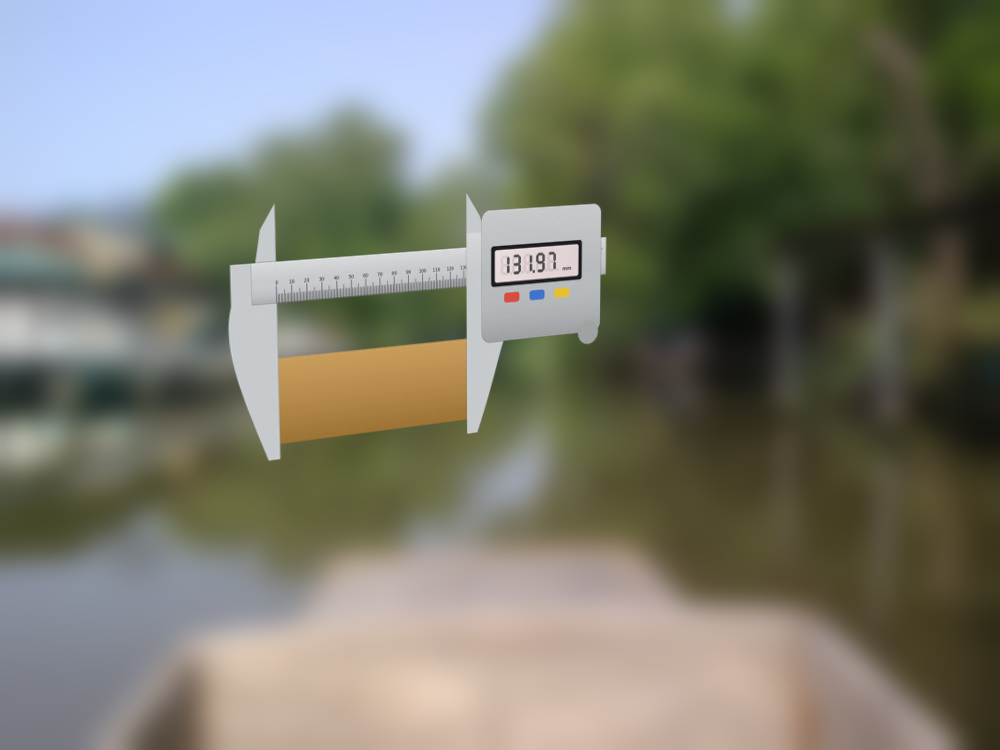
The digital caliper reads 131.97 mm
